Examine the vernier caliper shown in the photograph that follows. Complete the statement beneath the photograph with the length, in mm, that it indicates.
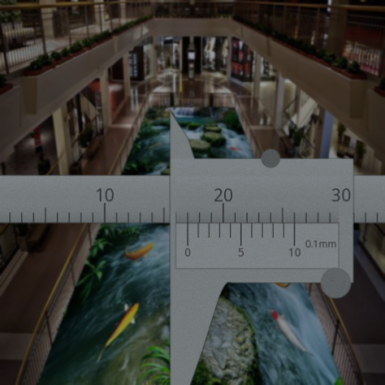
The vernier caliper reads 17.0 mm
